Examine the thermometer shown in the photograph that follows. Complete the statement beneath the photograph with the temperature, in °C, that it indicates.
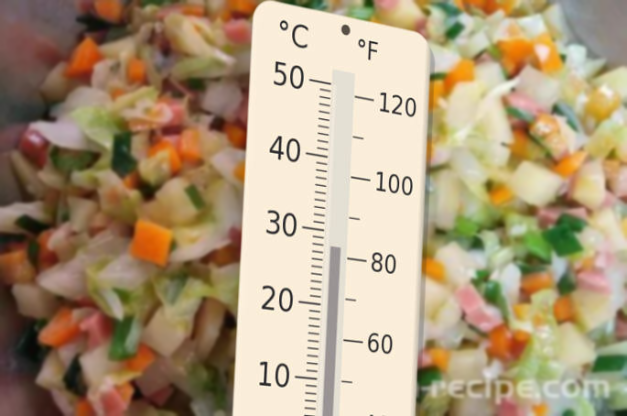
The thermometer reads 28 °C
